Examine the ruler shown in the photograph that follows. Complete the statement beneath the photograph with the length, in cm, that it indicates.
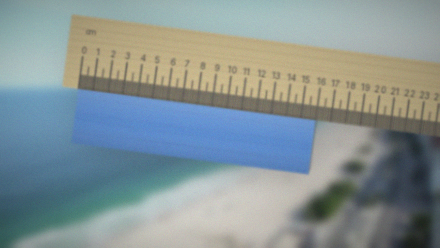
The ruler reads 16 cm
